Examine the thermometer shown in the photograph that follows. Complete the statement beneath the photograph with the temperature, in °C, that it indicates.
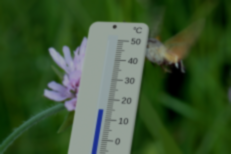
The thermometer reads 15 °C
